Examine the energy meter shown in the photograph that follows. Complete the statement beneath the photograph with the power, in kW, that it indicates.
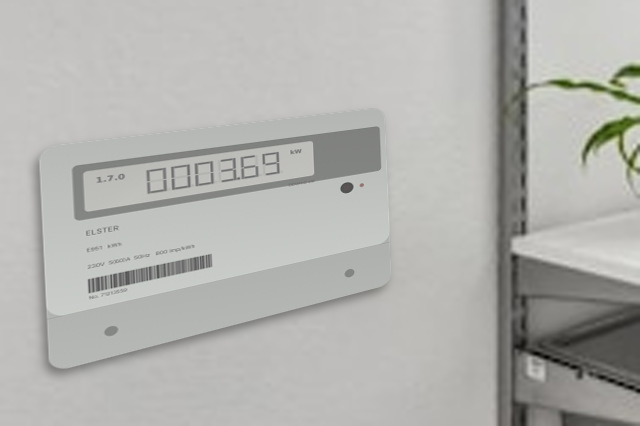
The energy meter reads 3.69 kW
